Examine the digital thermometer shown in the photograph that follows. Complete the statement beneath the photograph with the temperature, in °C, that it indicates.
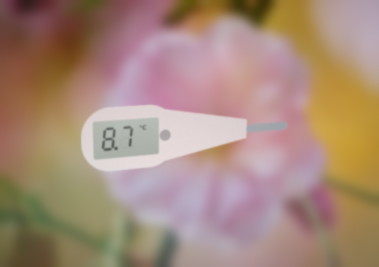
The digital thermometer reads 8.7 °C
